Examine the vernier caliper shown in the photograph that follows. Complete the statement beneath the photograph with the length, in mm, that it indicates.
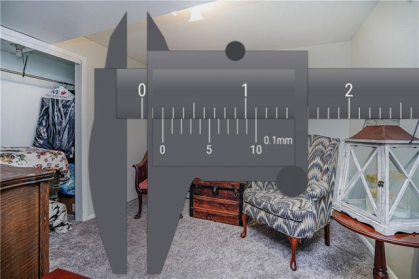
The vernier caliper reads 2.0 mm
